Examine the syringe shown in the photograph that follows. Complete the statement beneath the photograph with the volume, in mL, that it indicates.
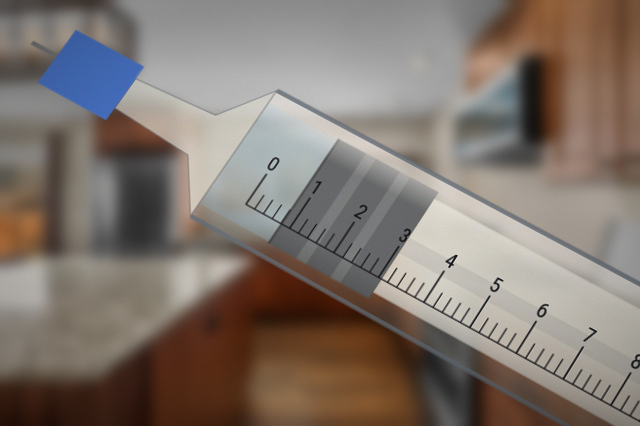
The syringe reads 0.8 mL
